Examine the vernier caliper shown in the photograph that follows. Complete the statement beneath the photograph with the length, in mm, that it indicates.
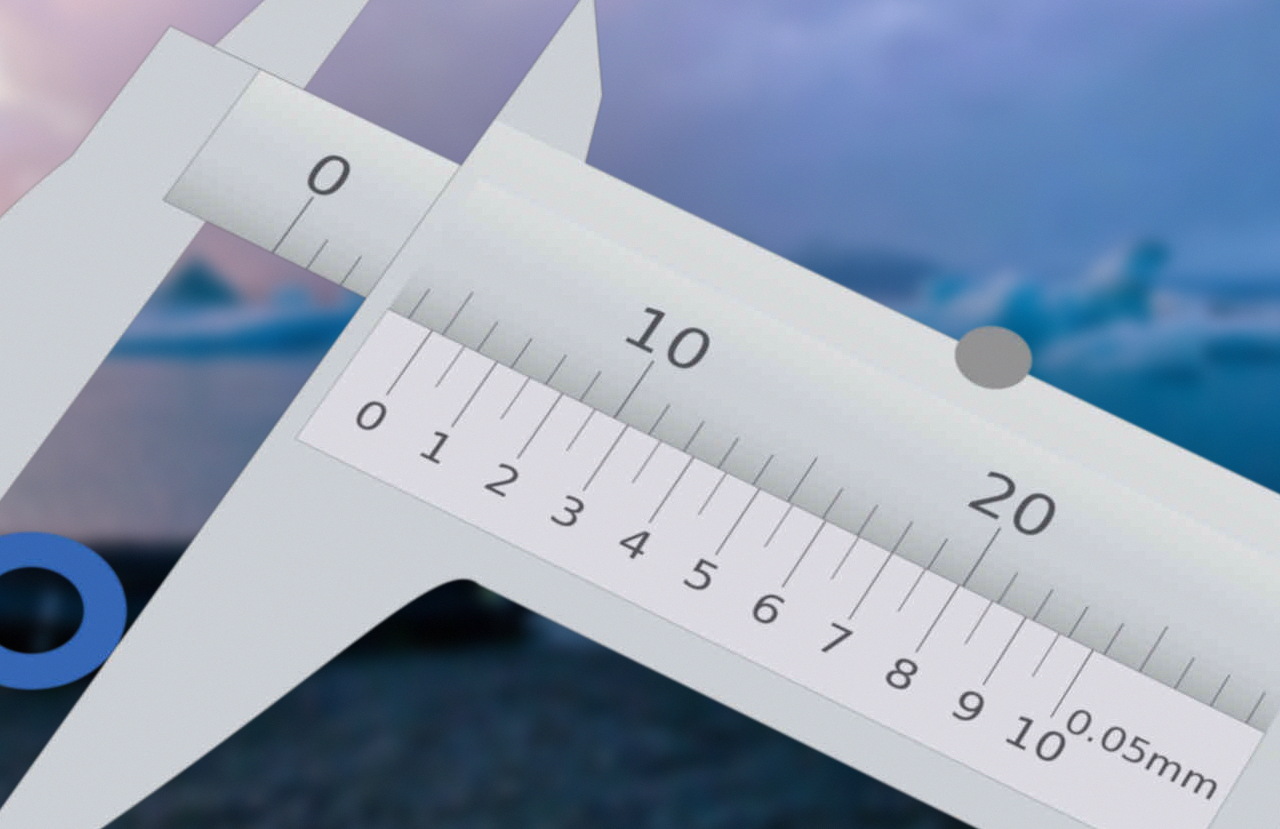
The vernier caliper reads 4.70 mm
